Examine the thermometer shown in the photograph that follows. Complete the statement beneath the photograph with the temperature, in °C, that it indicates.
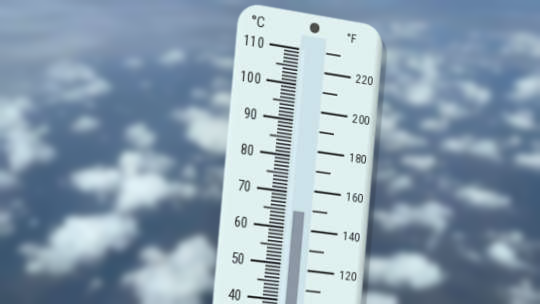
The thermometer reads 65 °C
